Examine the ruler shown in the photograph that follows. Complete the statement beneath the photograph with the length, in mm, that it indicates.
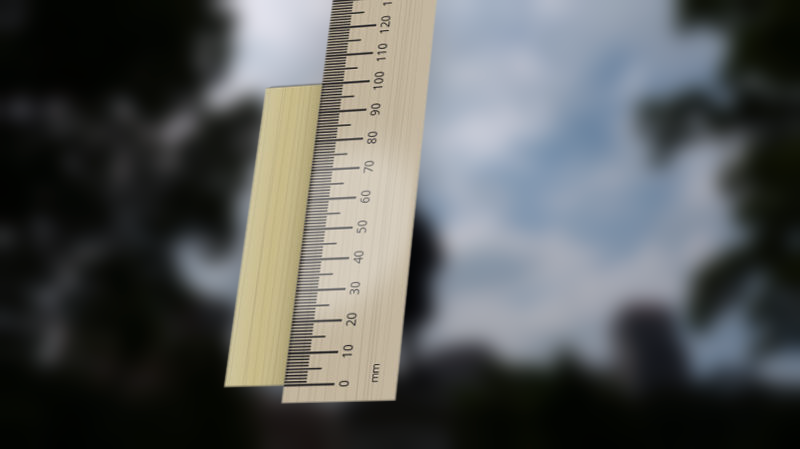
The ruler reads 100 mm
